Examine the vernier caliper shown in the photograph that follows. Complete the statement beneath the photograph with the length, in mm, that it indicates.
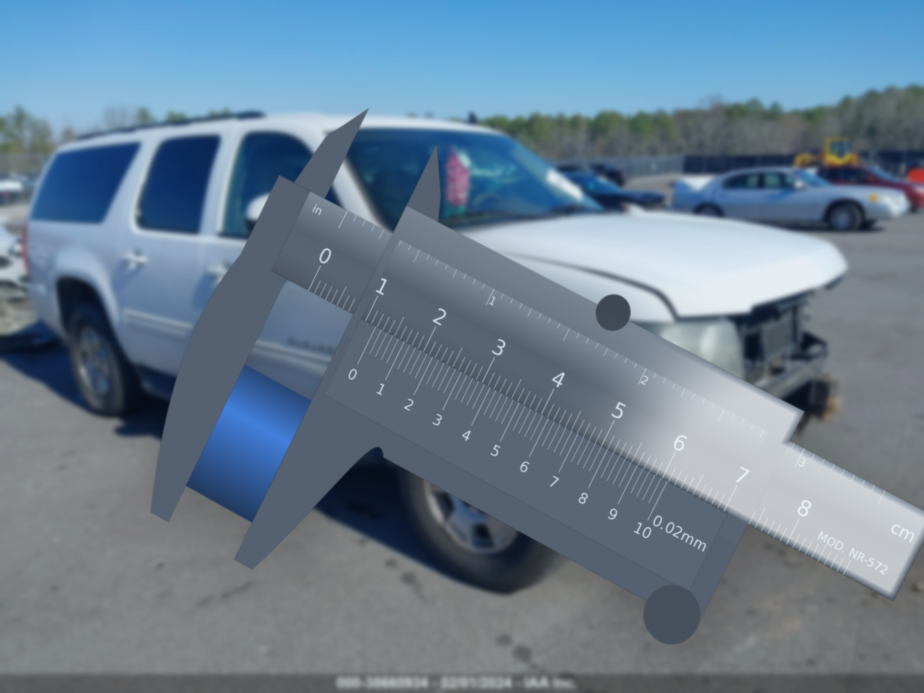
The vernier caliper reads 11.8 mm
